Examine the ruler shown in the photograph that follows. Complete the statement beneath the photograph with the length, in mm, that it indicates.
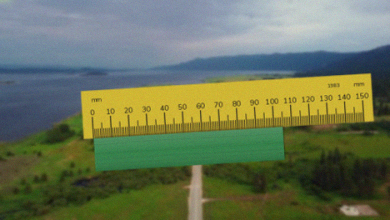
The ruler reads 105 mm
